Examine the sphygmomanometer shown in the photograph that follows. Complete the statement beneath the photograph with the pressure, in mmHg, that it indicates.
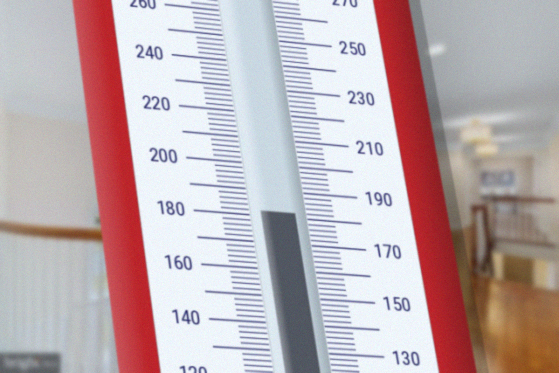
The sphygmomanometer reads 182 mmHg
